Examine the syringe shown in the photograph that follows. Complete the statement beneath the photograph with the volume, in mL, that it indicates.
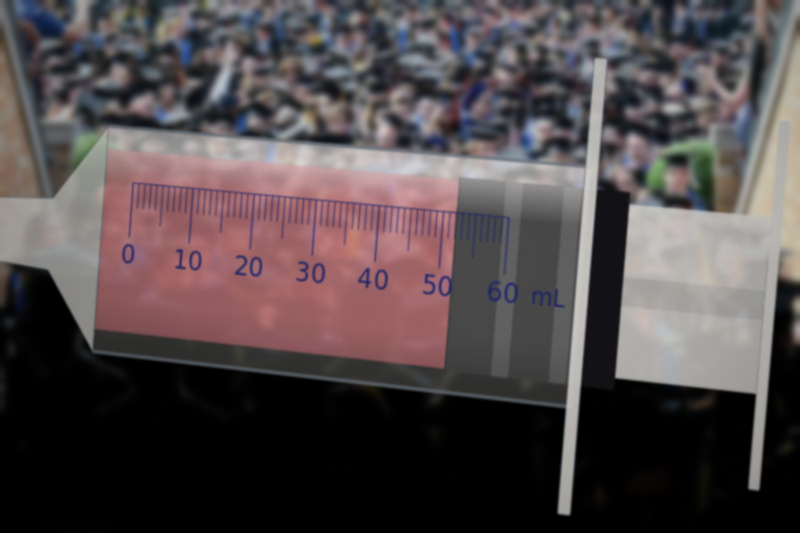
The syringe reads 52 mL
